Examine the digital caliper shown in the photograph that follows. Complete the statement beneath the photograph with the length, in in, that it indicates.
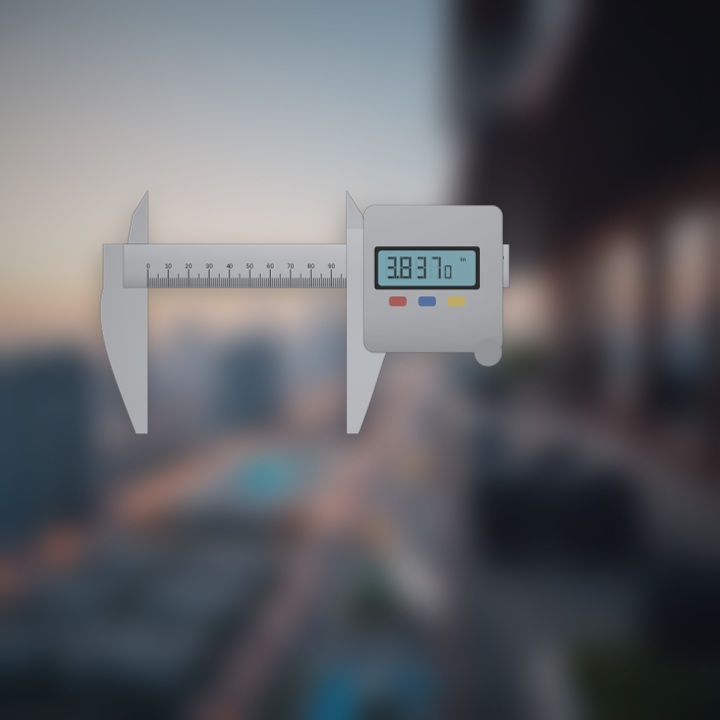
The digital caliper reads 3.8370 in
